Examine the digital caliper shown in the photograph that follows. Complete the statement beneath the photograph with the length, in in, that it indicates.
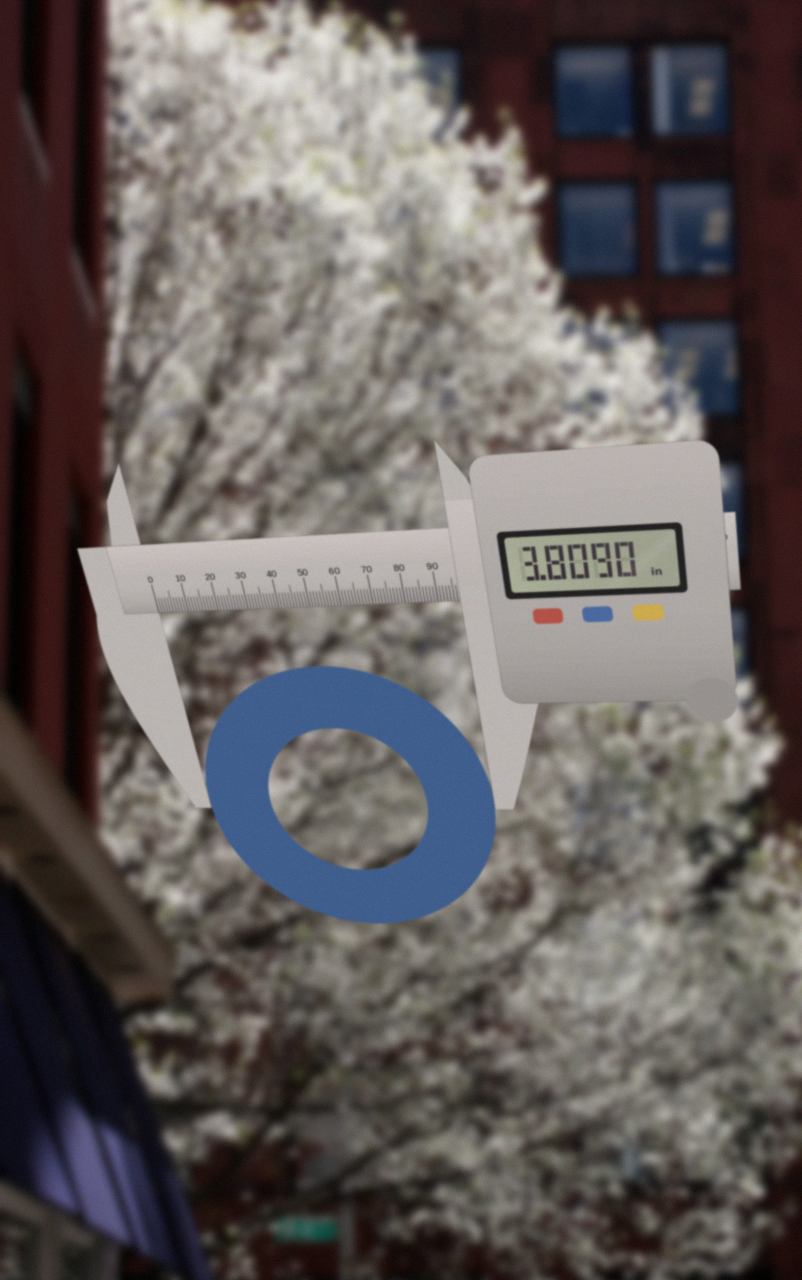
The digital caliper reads 3.8090 in
